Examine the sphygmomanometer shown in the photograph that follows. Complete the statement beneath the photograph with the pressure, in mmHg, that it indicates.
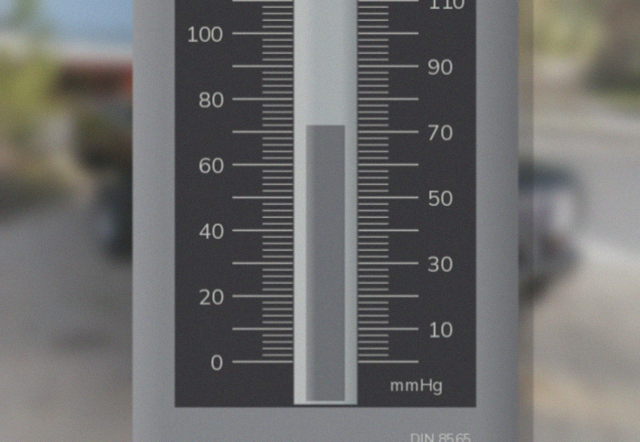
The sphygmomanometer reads 72 mmHg
